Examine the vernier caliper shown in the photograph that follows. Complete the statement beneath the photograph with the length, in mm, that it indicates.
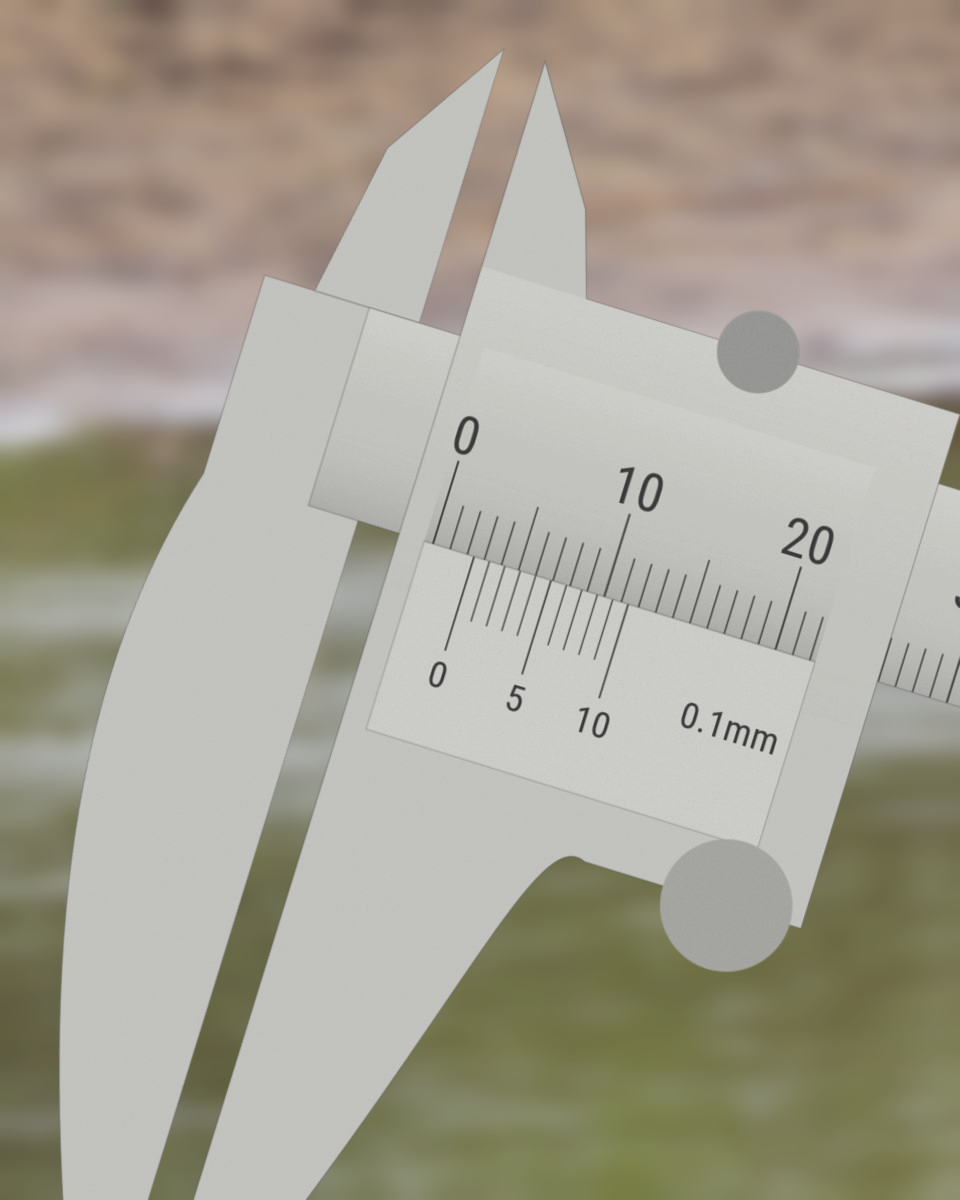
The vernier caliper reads 2.4 mm
